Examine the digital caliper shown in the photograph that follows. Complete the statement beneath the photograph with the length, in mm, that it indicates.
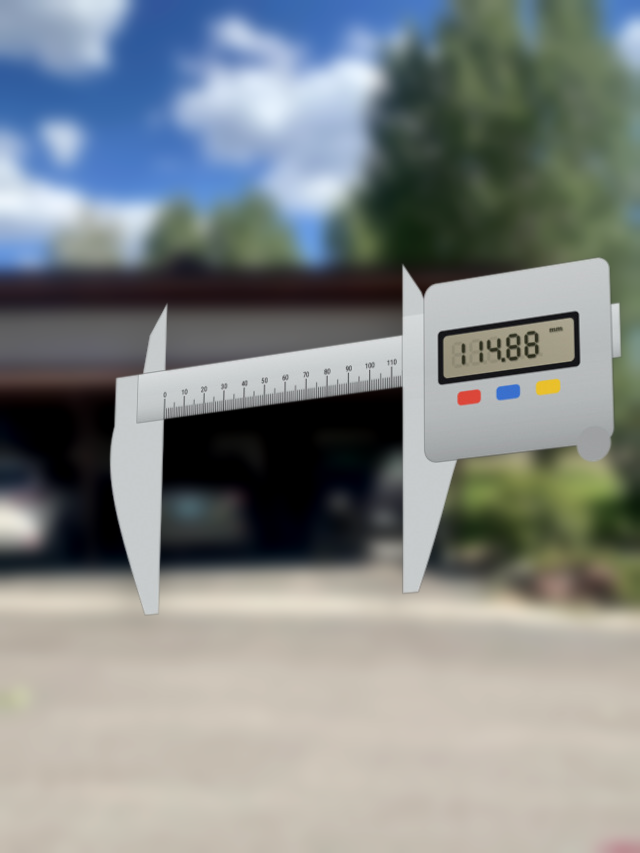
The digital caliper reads 114.88 mm
